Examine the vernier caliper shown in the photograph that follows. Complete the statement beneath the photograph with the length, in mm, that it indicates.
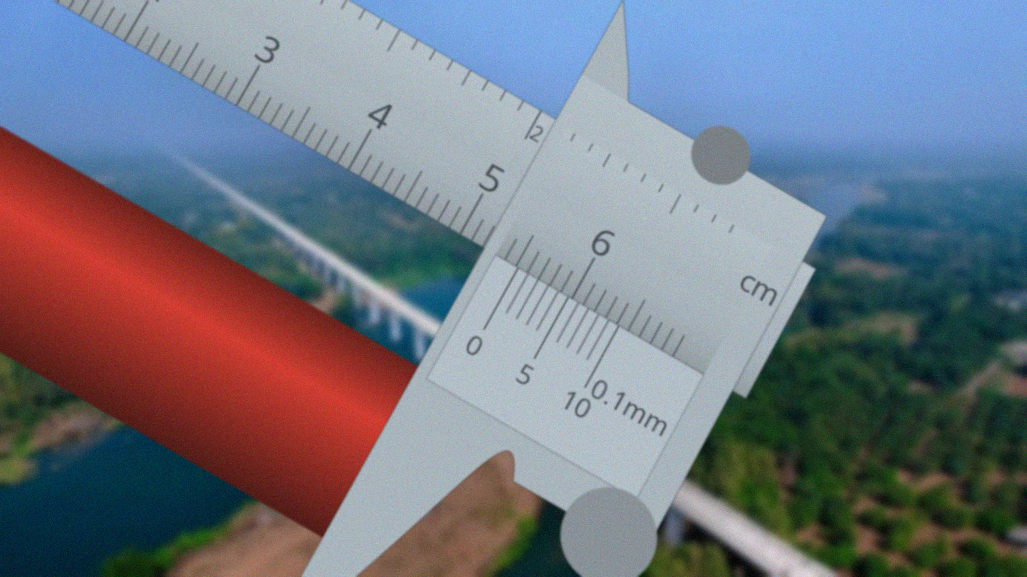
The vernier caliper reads 55.2 mm
